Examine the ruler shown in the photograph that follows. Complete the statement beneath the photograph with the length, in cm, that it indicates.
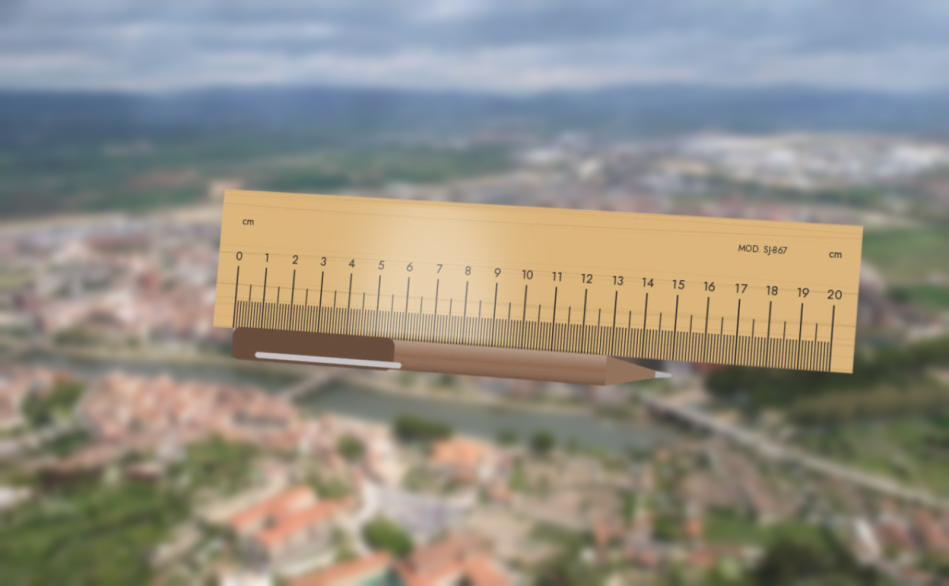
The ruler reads 15 cm
